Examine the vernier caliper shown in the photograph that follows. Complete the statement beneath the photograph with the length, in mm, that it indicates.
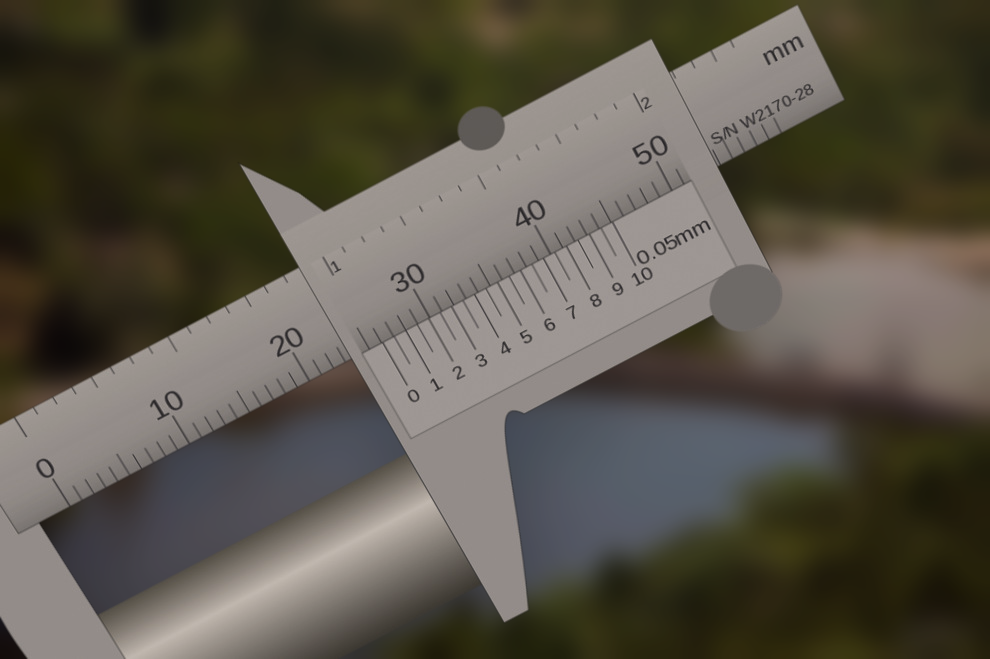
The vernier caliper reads 26.1 mm
